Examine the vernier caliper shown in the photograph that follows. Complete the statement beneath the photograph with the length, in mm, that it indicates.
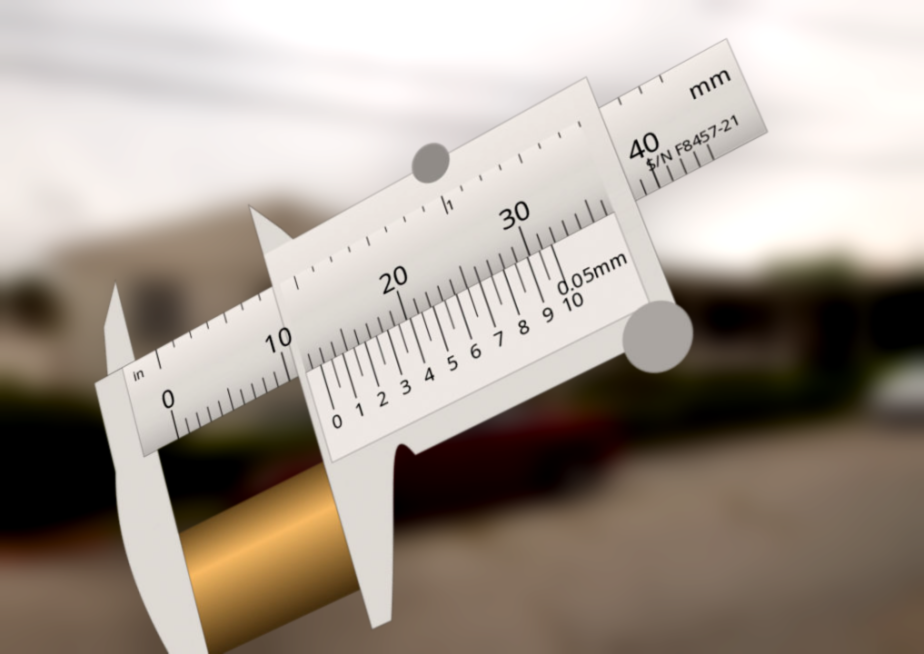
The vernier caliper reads 12.7 mm
